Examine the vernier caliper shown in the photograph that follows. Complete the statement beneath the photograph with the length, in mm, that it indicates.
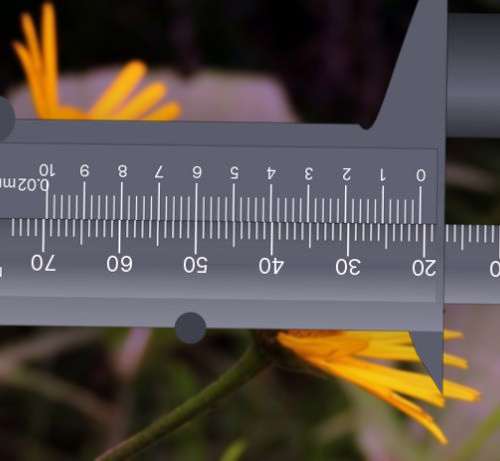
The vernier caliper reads 20.6 mm
